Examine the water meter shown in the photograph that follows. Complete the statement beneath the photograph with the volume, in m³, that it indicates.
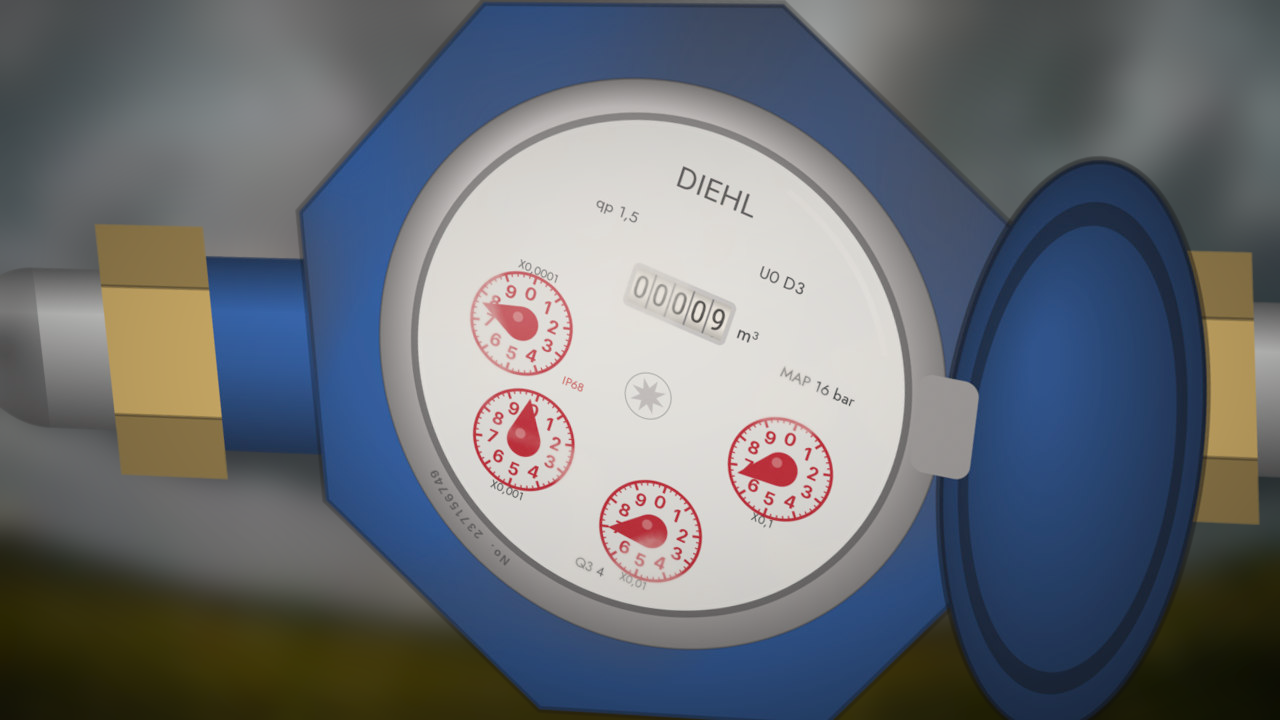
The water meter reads 9.6697 m³
